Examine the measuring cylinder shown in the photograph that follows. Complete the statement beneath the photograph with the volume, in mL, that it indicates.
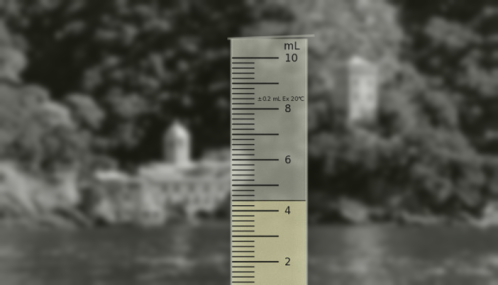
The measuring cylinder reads 4.4 mL
